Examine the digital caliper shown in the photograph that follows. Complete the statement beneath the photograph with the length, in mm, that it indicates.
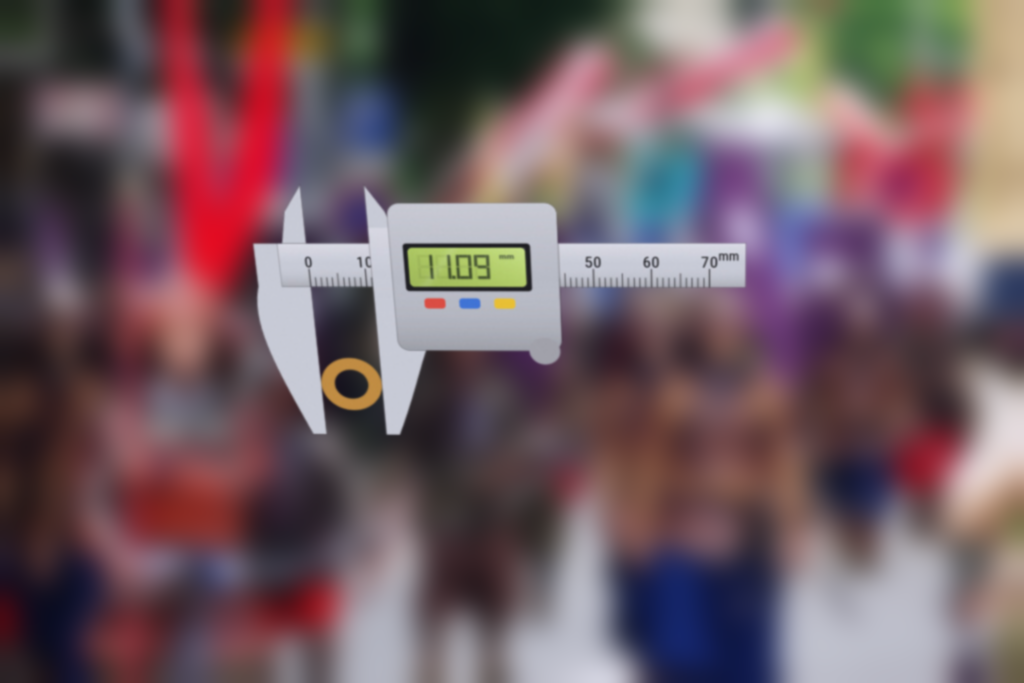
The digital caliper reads 11.09 mm
